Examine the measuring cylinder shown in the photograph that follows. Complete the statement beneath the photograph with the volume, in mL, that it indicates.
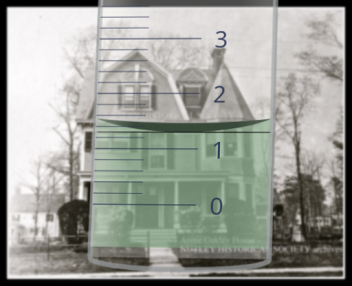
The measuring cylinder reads 1.3 mL
